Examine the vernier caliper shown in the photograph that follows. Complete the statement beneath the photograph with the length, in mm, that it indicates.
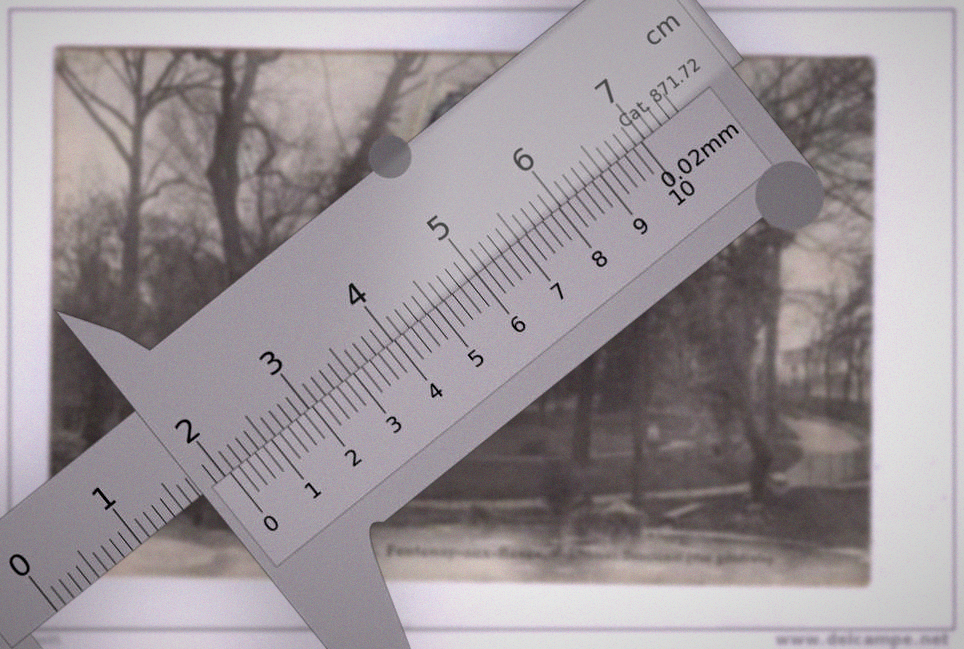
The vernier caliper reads 20.6 mm
